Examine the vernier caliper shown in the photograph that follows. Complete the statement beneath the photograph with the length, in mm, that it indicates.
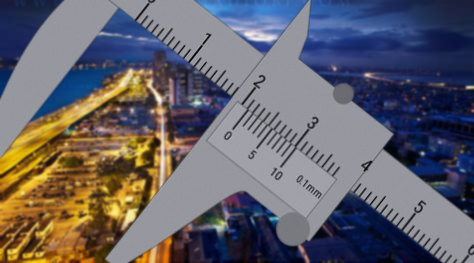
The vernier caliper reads 21.2 mm
